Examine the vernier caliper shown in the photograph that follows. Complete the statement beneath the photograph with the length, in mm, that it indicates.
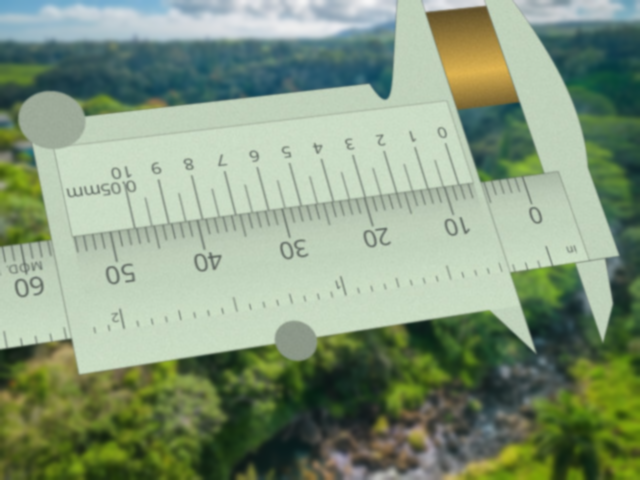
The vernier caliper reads 8.2 mm
